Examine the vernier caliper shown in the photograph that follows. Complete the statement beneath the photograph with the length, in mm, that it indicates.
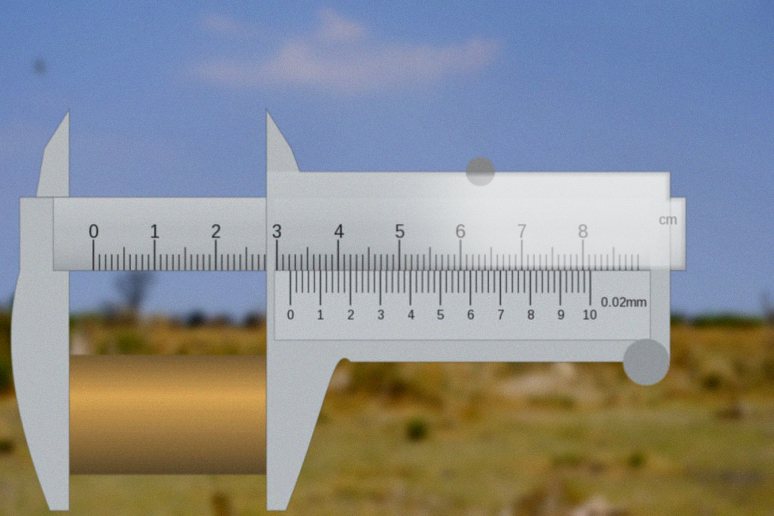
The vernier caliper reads 32.2 mm
